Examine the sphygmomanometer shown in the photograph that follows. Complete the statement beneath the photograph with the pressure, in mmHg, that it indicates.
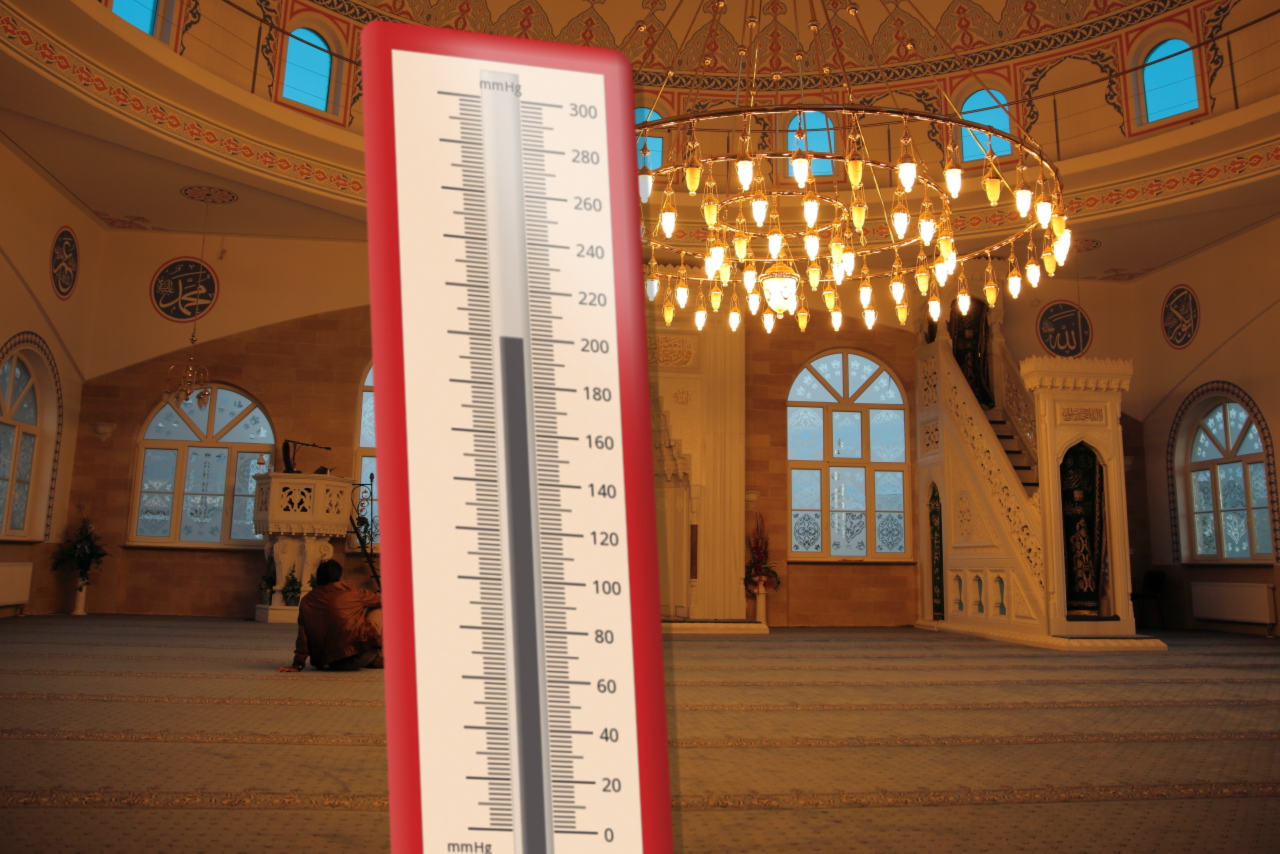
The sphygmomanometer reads 200 mmHg
